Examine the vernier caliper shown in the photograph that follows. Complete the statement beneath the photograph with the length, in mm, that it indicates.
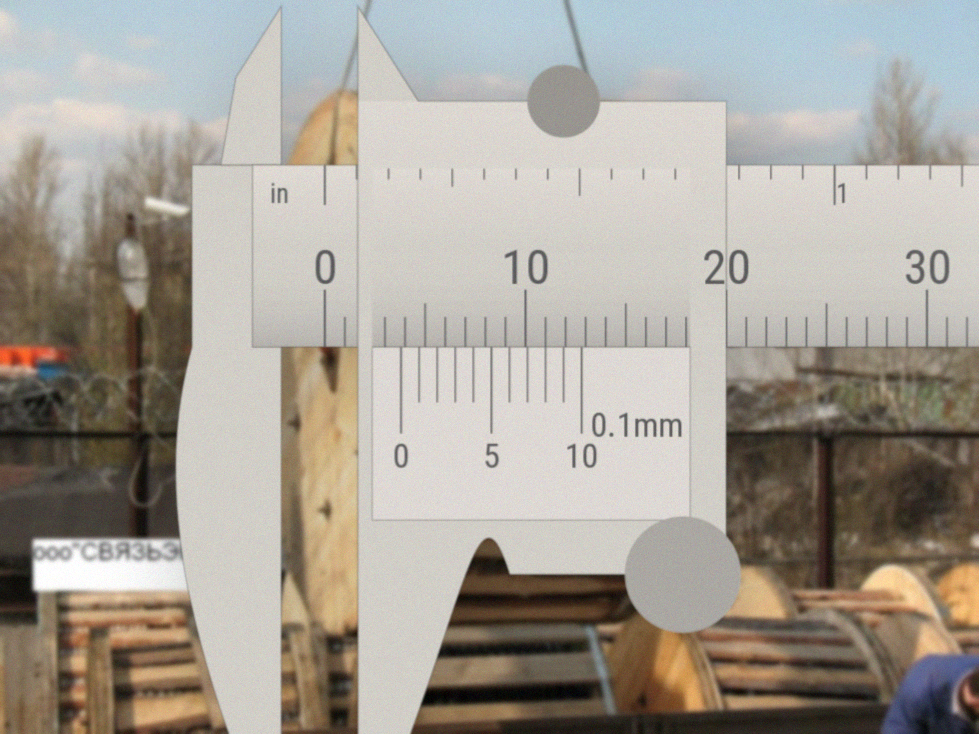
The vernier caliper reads 3.8 mm
